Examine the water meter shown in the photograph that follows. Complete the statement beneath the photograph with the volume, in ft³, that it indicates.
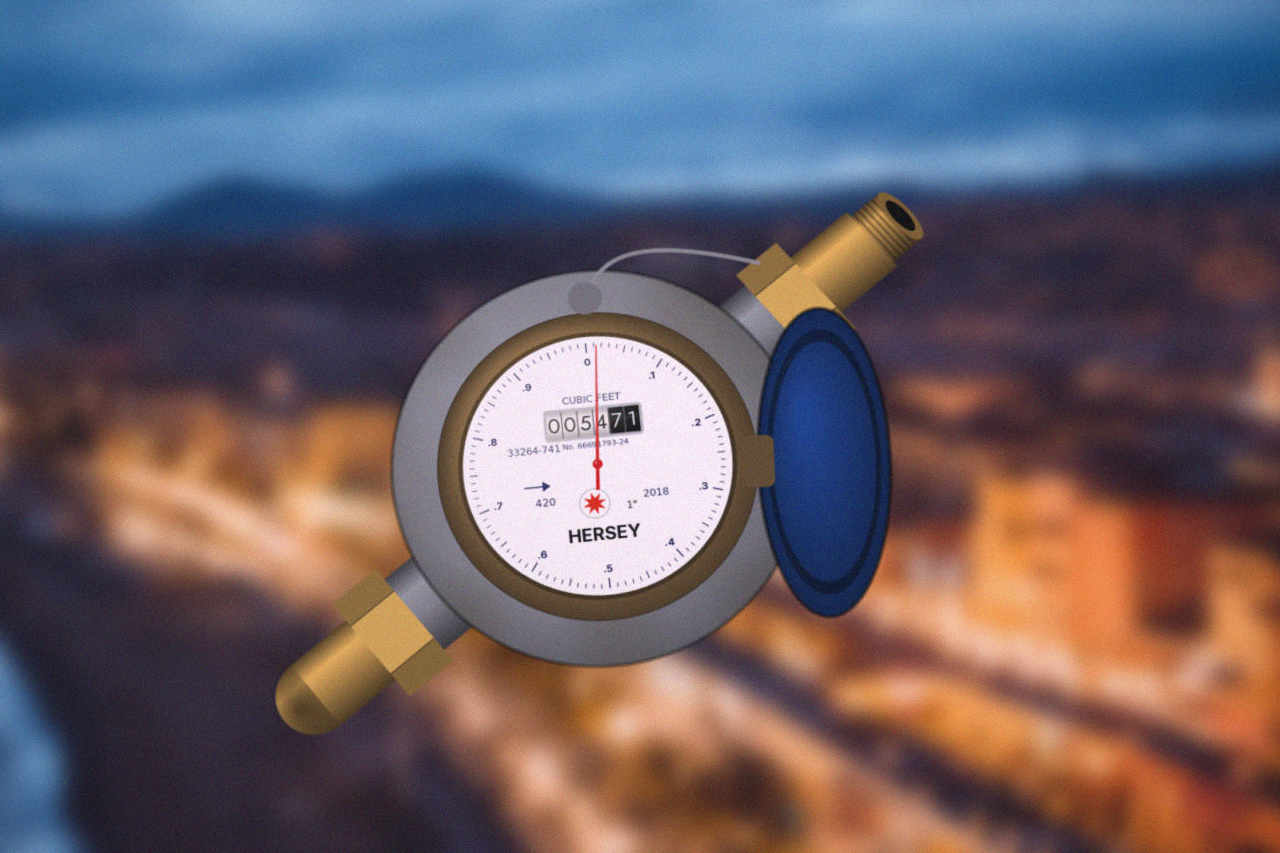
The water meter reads 5471.01 ft³
